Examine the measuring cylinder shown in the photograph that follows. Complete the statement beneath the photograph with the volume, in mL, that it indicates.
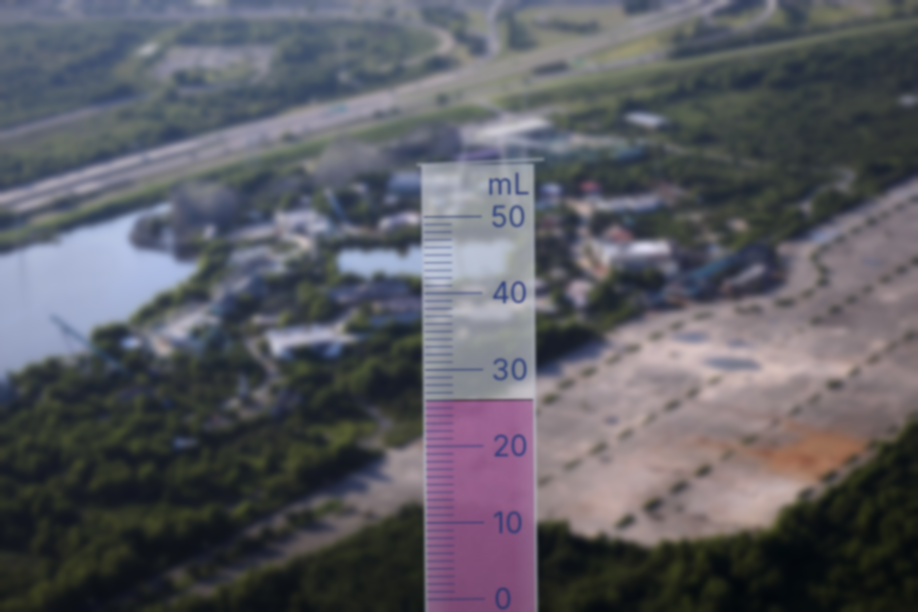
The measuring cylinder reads 26 mL
